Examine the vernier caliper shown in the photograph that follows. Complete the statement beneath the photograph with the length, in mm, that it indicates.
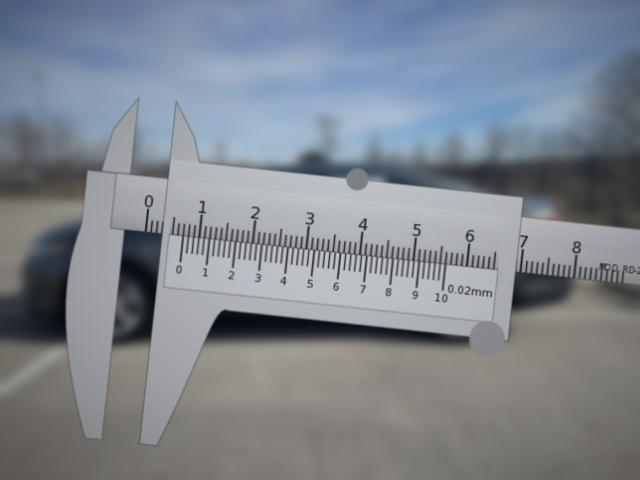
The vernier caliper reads 7.0 mm
